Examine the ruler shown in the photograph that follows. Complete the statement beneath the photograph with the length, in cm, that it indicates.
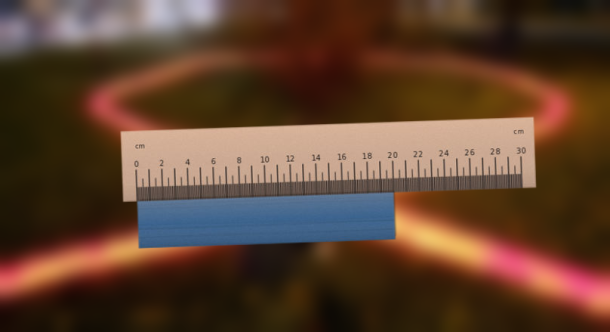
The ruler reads 20 cm
